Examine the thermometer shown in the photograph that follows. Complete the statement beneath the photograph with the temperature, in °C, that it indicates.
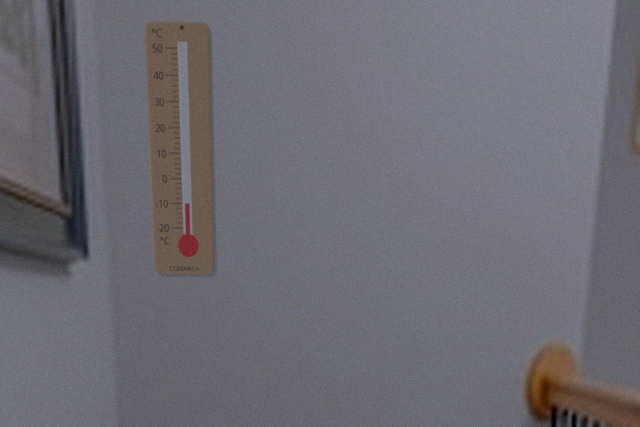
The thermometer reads -10 °C
